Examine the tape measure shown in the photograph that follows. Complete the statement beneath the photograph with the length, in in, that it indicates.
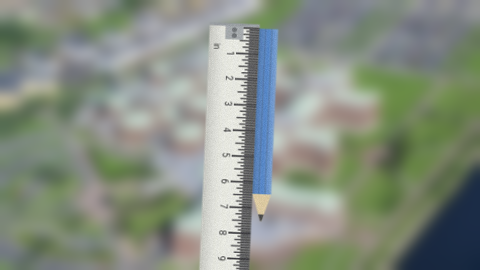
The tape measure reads 7.5 in
